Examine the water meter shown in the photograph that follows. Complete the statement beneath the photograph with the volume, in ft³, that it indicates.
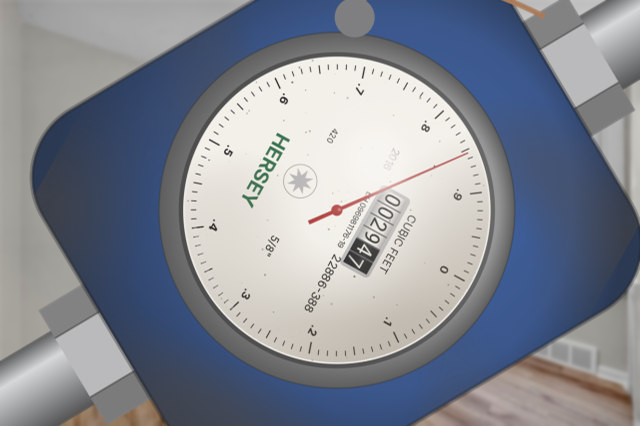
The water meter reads 2946.85 ft³
